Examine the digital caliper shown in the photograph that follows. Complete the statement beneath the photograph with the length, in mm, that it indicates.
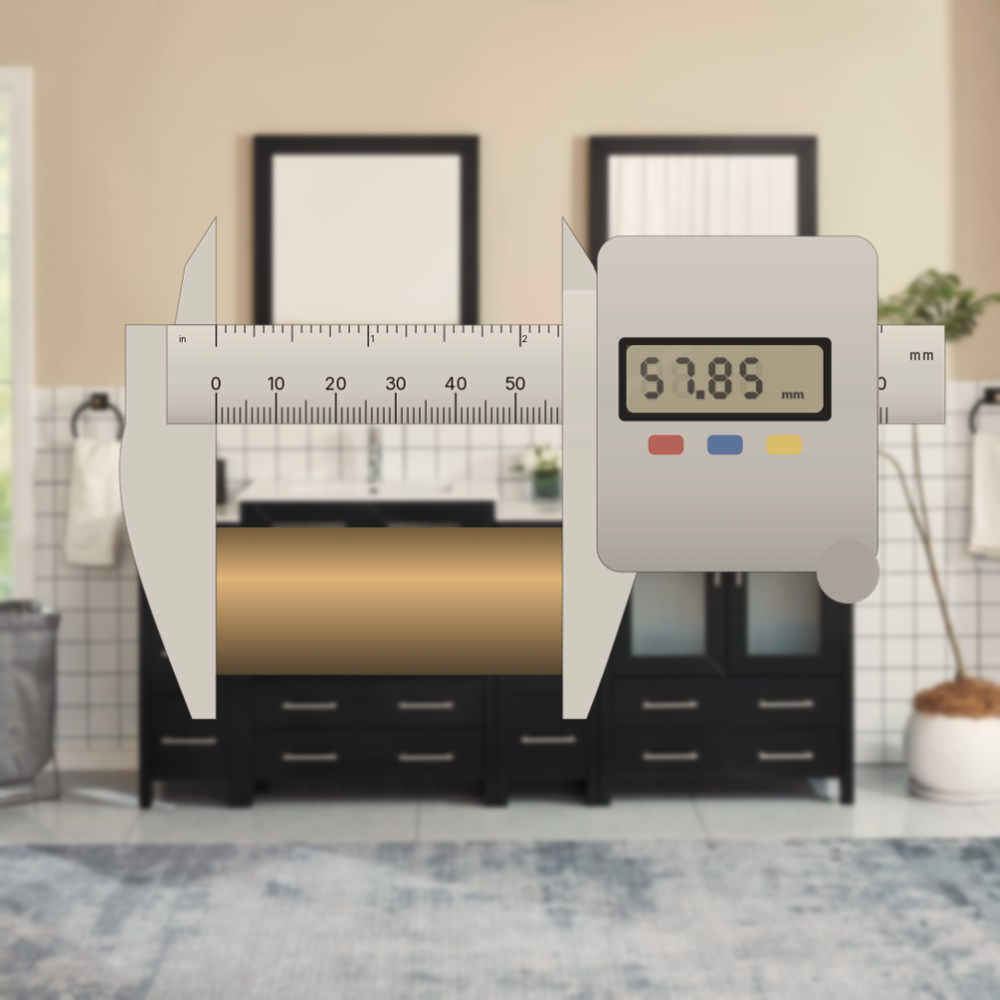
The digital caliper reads 57.85 mm
